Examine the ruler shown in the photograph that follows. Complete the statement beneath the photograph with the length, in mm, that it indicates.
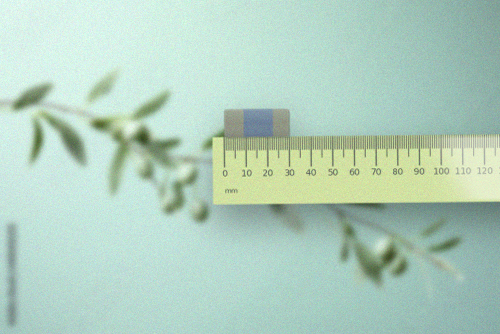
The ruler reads 30 mm
